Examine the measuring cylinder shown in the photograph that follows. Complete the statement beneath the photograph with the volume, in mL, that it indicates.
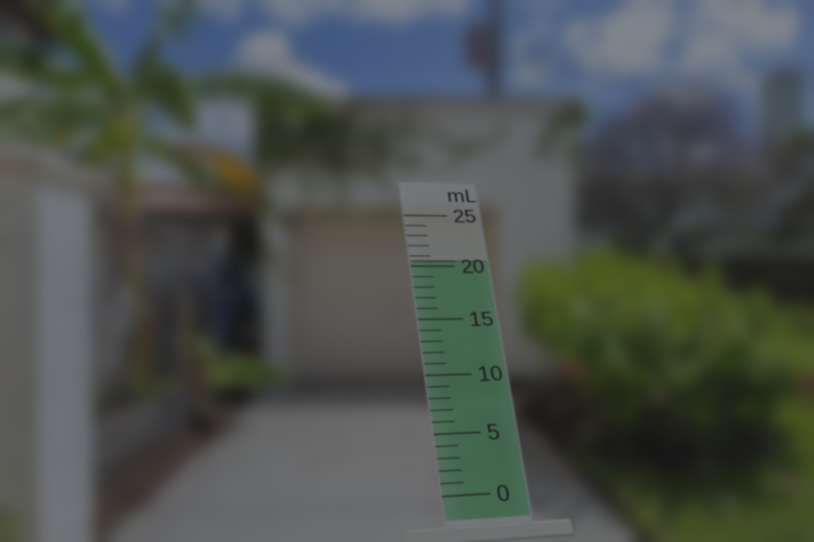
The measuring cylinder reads 20.5 mL
